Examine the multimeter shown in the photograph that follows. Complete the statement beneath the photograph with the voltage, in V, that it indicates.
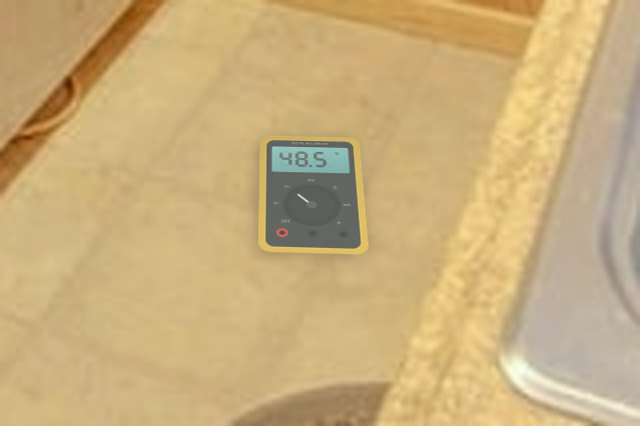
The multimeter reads 48.5 V
